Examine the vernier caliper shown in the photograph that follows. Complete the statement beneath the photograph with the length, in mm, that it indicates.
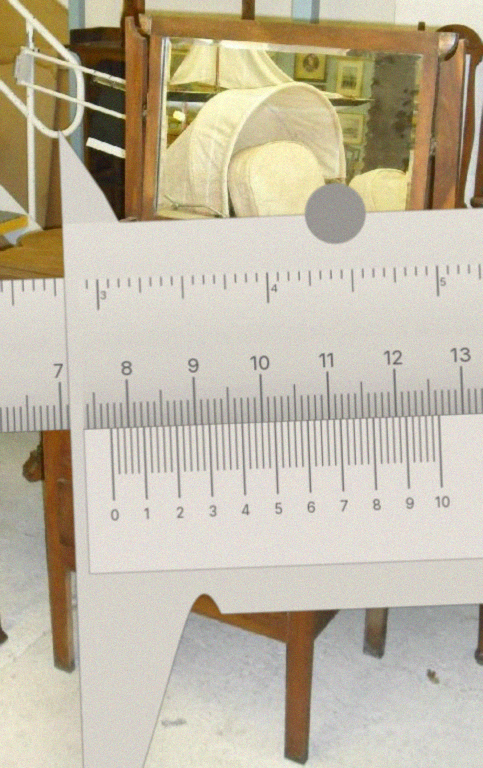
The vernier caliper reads 77.4 mm
